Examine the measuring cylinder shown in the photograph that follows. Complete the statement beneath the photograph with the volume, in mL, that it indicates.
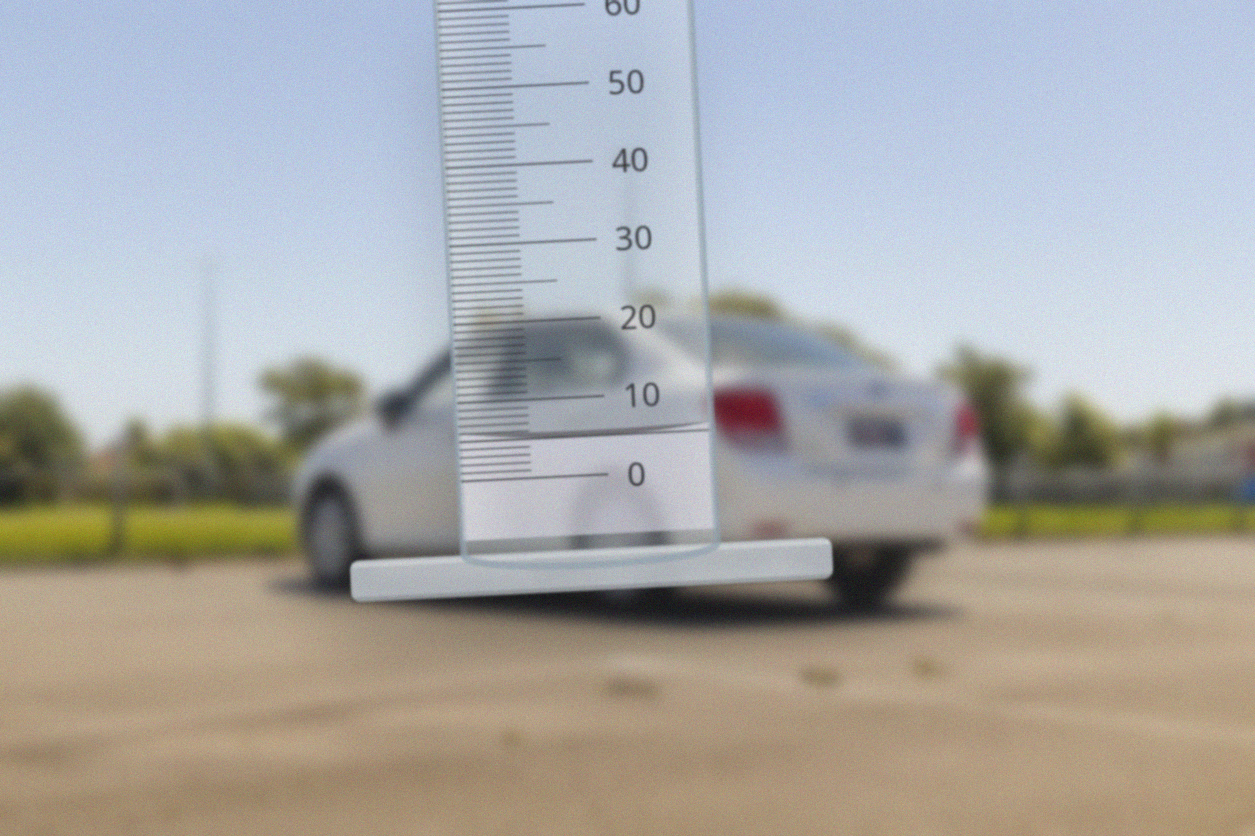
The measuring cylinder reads 5 mL
